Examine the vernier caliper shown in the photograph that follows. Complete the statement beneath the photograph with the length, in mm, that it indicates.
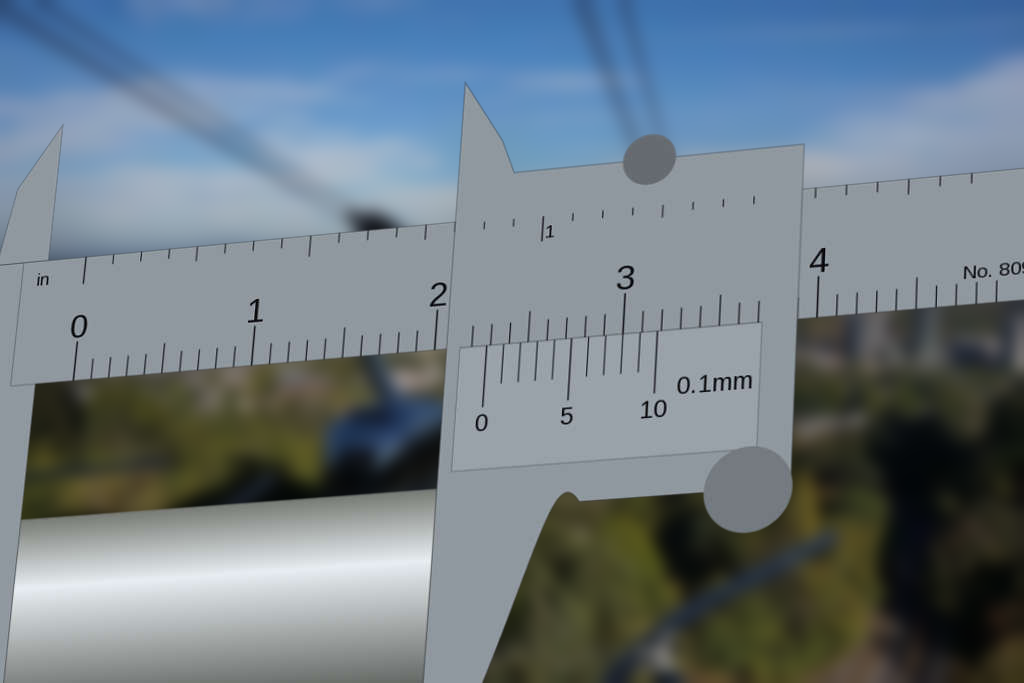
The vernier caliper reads 22.8 mm
